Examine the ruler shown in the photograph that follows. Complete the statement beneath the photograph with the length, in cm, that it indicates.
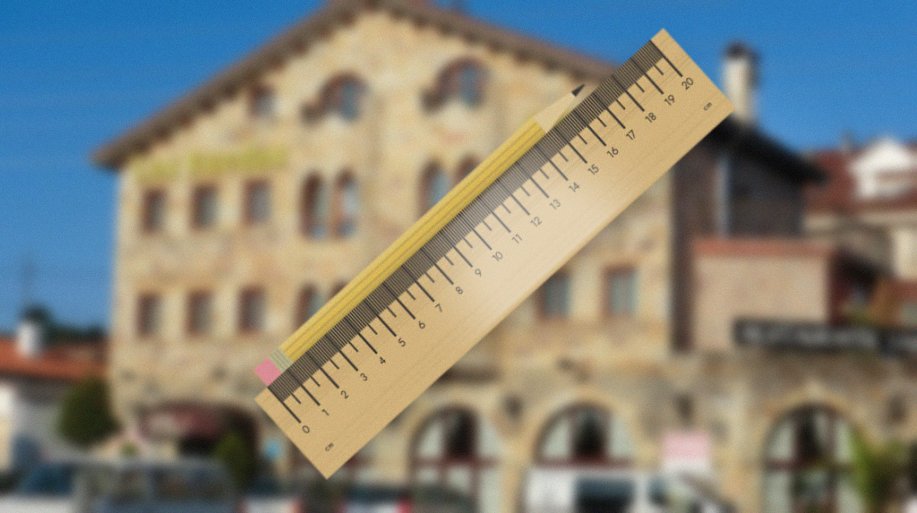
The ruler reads 17 cm
